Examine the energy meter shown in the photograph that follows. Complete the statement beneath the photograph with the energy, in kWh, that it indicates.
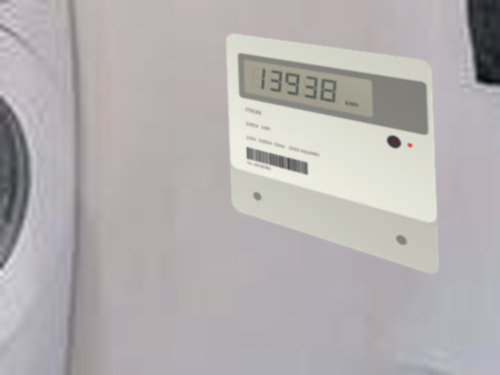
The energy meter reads 13938 kWh
